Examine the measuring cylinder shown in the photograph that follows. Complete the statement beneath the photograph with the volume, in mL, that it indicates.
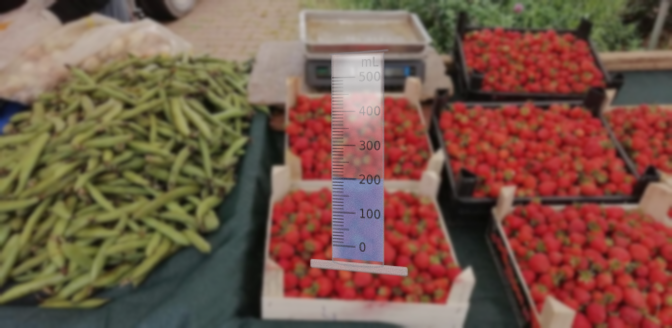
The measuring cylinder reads 200 mL
